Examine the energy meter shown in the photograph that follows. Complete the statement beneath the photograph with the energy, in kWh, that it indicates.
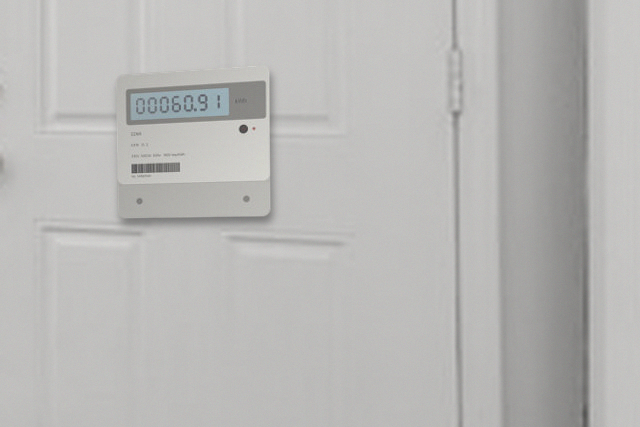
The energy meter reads 60.91 kWh
